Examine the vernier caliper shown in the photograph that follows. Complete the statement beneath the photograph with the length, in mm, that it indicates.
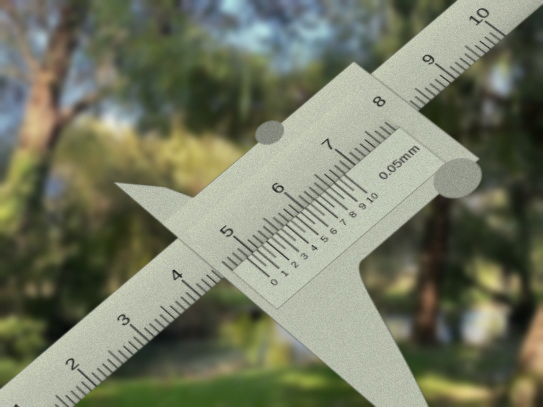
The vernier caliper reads 48.8 mm
